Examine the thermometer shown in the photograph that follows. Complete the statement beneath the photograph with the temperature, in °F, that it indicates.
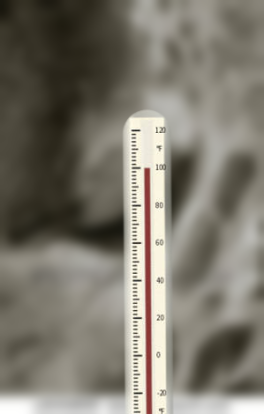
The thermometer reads 100 °F
